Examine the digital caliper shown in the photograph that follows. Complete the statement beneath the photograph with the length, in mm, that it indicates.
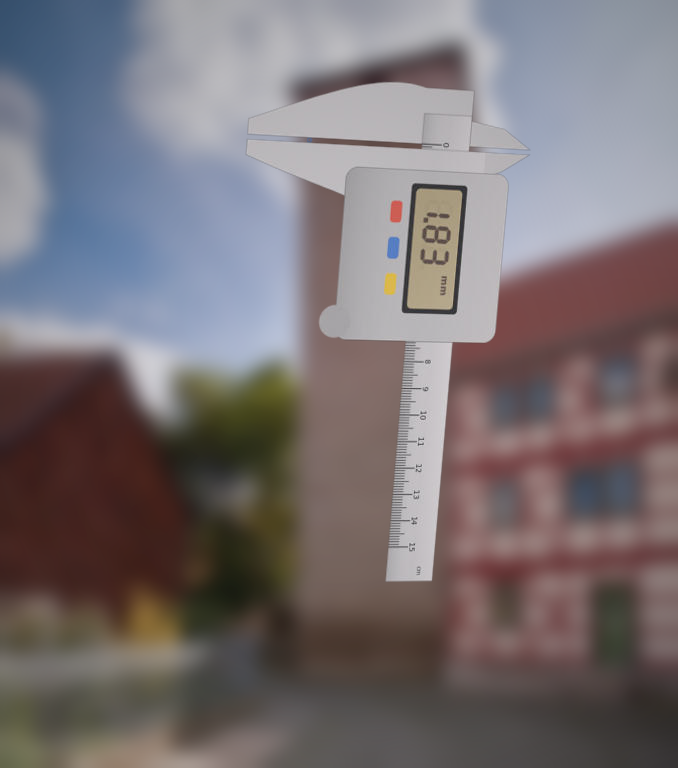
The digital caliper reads 1.83 mm
